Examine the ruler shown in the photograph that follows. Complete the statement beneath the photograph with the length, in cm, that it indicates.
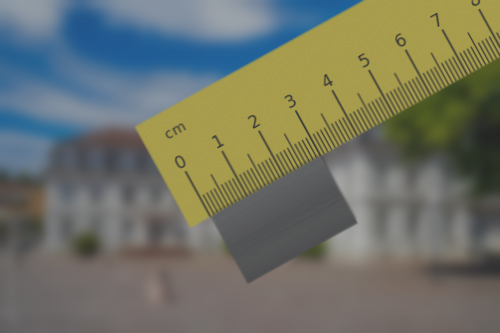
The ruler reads 3 cm
